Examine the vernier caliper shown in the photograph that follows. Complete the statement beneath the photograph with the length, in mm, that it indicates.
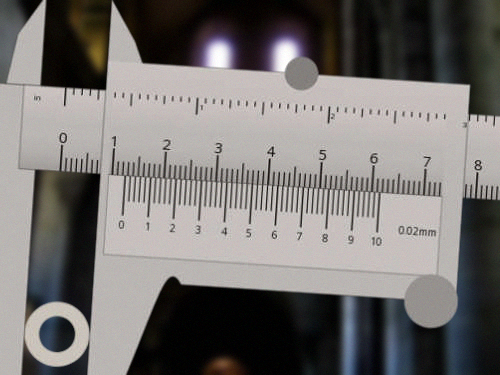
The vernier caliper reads 12.5 mm
